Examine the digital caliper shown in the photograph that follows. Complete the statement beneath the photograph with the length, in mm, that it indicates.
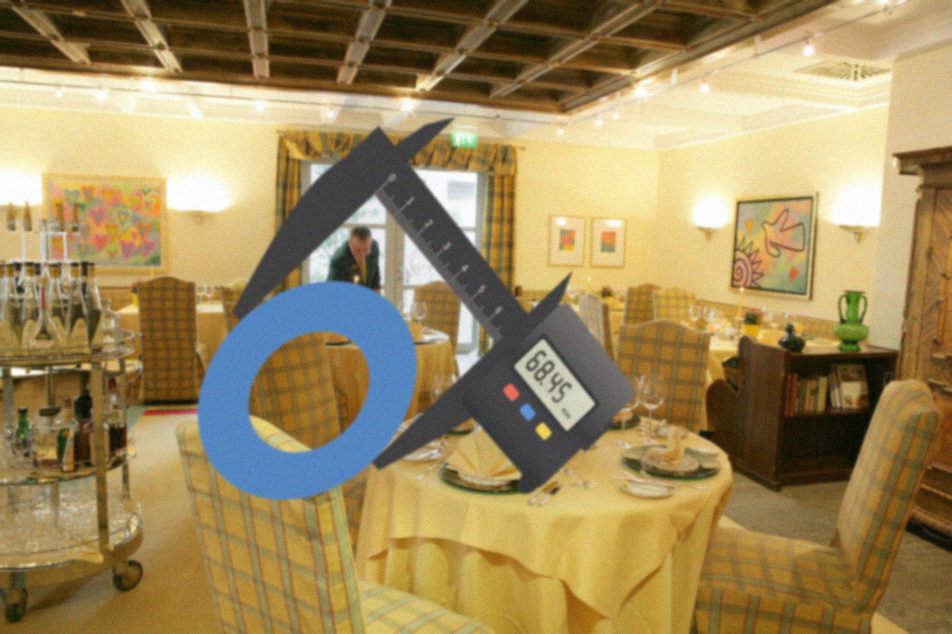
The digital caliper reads 68.45 mm
